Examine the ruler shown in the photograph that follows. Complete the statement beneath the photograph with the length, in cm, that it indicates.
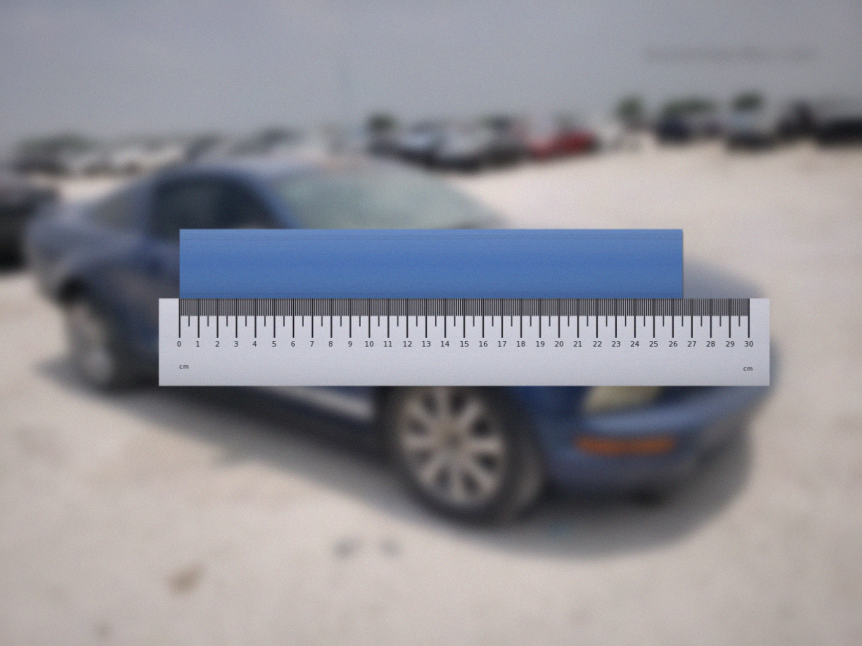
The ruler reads 26.5 cm
